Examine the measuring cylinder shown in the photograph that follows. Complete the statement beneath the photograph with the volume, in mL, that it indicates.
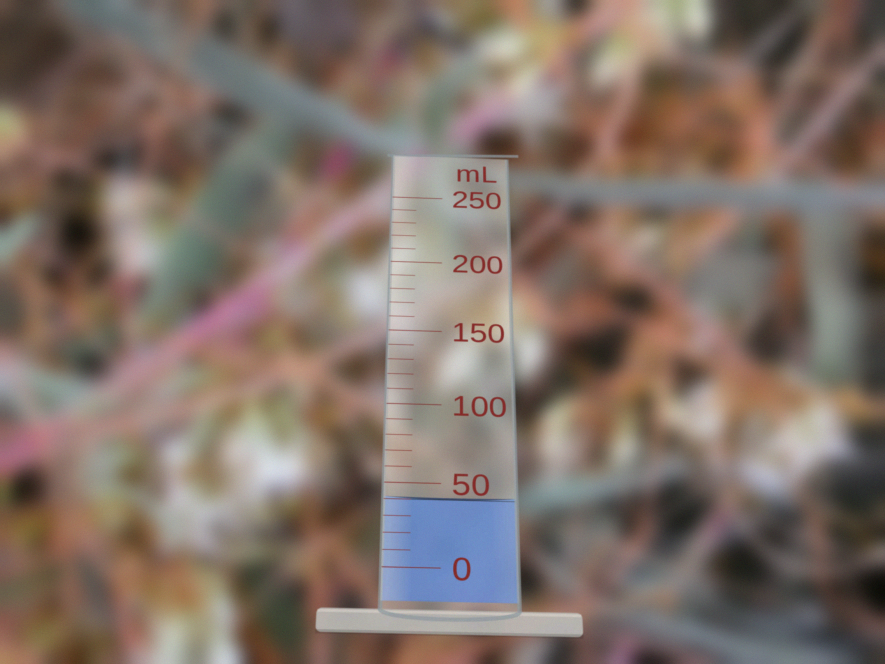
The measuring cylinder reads 40 mL
